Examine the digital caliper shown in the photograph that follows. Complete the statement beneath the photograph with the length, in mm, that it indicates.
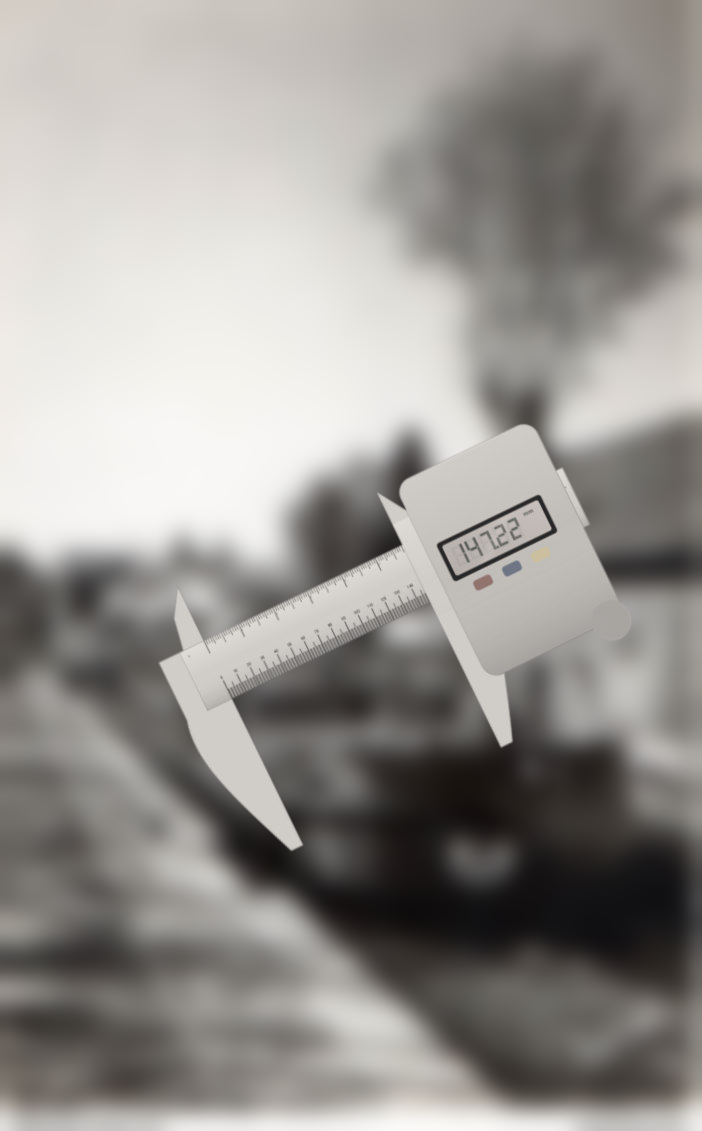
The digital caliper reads 147.22 mm
